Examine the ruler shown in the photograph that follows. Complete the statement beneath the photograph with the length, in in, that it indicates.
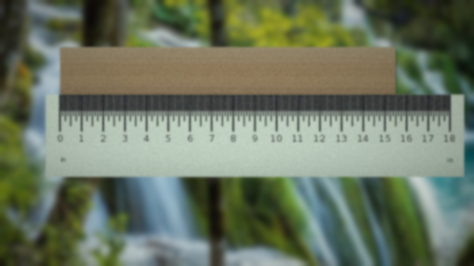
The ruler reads 15.5 in
